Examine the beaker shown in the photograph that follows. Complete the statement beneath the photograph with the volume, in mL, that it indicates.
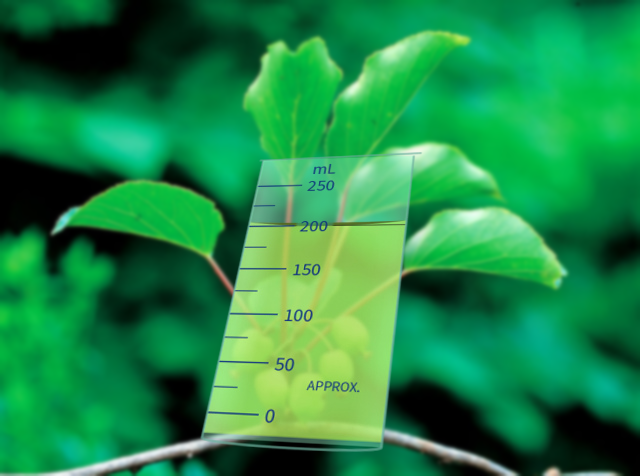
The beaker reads 200 mL
